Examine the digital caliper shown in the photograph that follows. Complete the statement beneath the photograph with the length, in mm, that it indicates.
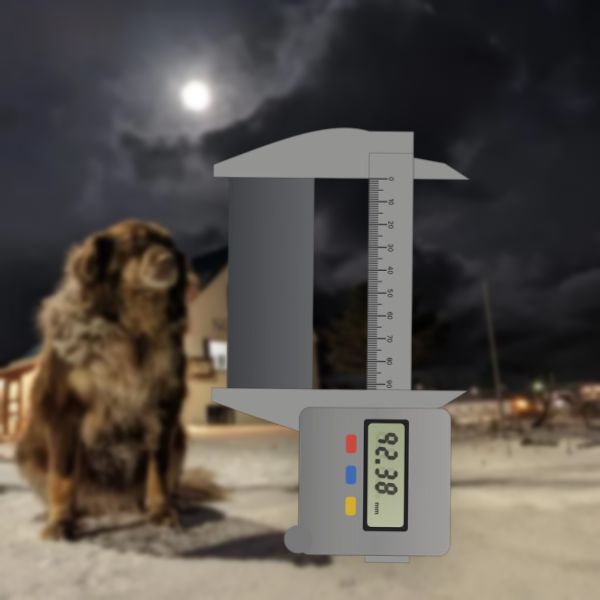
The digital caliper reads 92.38 mm
